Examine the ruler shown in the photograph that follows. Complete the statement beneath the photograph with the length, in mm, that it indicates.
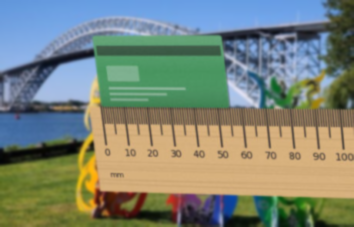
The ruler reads 55 mm
